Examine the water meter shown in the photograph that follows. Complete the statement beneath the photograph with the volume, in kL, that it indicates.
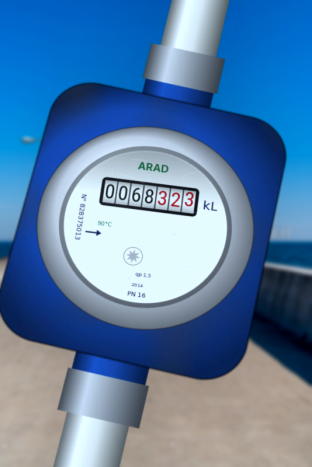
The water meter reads 68.323 kL
